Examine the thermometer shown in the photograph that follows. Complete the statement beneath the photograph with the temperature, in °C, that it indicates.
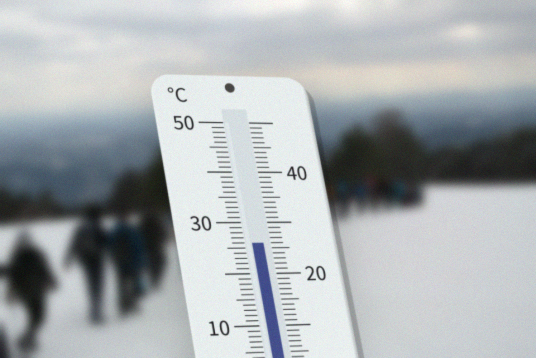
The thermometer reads 26 °C
